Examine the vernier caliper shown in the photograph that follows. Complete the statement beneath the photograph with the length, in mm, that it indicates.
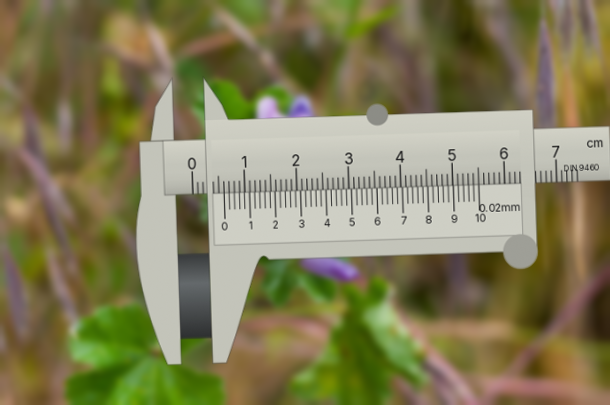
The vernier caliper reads 6.0 mm
